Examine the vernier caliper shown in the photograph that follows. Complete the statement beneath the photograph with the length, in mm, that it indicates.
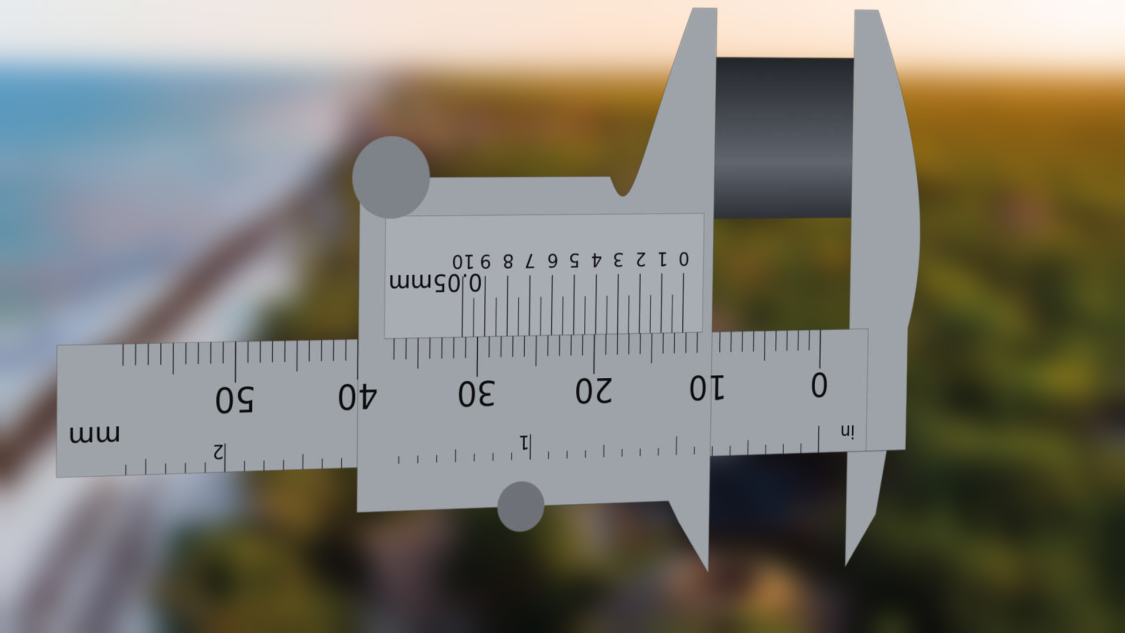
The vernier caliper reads 12.3 mm
